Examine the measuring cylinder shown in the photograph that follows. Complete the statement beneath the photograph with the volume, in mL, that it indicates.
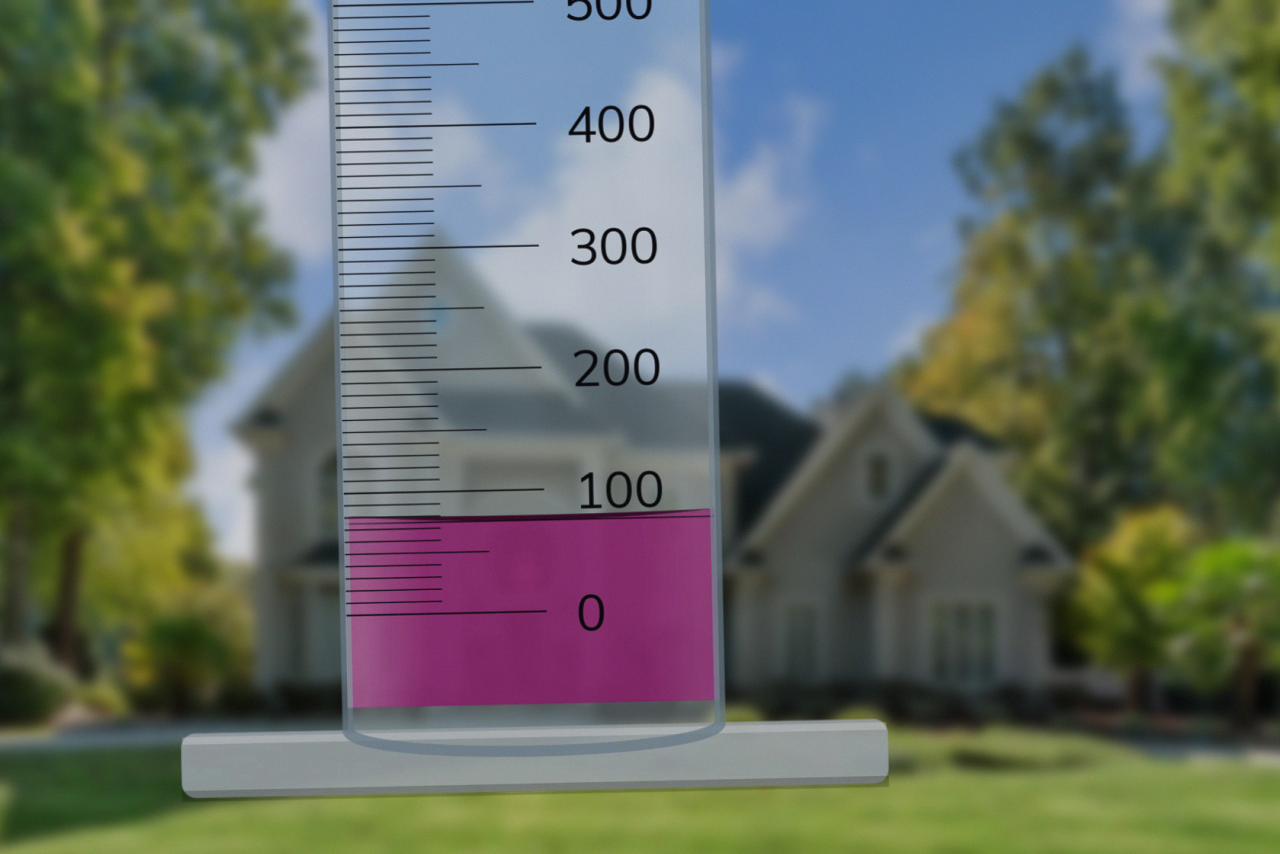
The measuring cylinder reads 75 mL
